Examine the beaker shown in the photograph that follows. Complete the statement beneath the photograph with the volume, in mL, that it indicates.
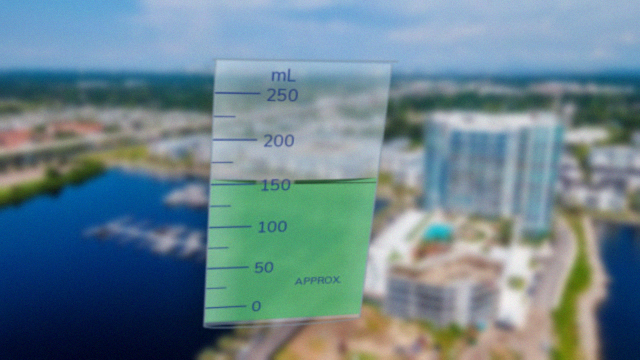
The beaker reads 150 mL
